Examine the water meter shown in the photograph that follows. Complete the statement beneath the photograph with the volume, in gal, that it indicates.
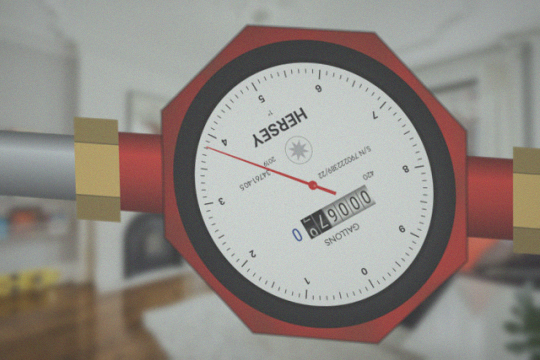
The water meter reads 6763.8 gal
